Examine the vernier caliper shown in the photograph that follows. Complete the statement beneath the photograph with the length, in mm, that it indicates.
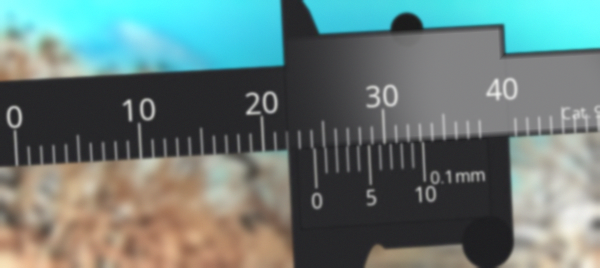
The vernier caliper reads 24.2 mm
